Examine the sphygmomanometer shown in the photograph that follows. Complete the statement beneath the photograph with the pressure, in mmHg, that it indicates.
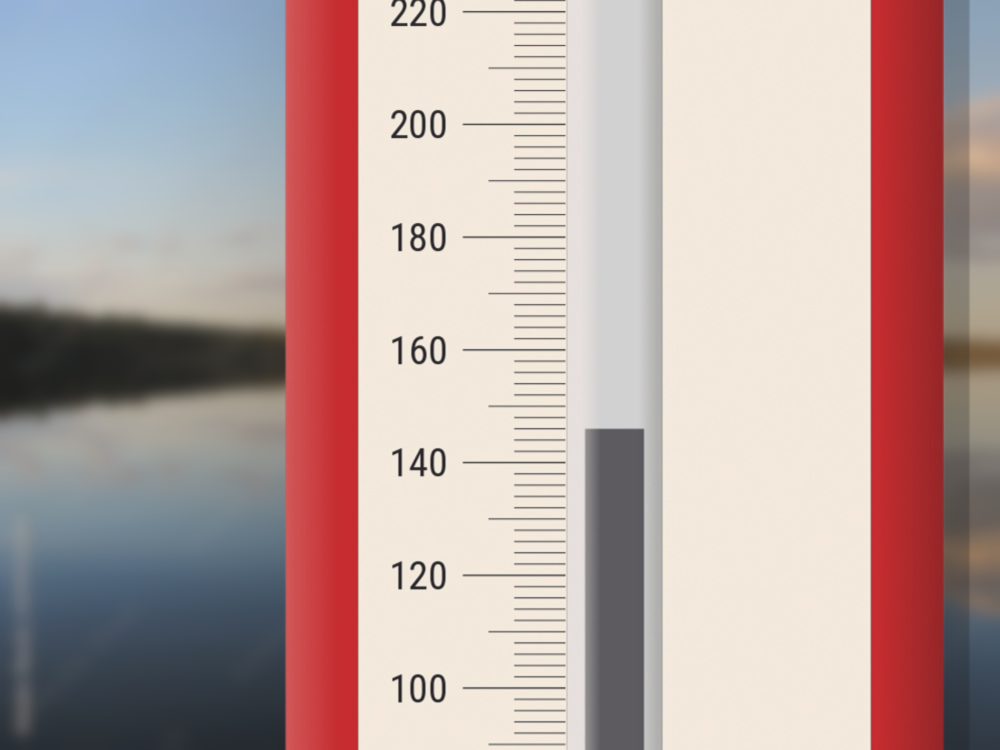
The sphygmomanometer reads 146 mmHg
